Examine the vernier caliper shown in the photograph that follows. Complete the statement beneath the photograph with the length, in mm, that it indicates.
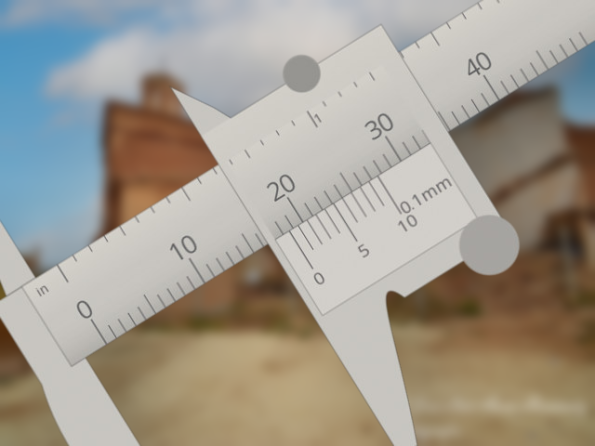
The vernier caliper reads 18.6 mm
